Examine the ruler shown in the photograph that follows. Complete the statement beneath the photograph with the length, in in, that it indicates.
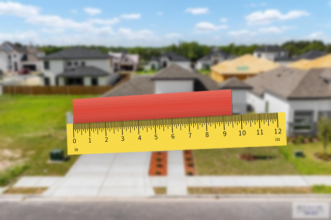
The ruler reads 9.5 in
